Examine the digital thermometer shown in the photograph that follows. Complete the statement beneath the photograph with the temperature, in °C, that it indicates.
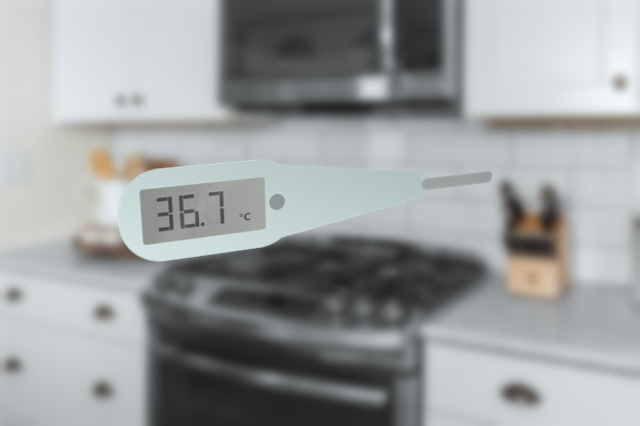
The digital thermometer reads 36.7 °C
